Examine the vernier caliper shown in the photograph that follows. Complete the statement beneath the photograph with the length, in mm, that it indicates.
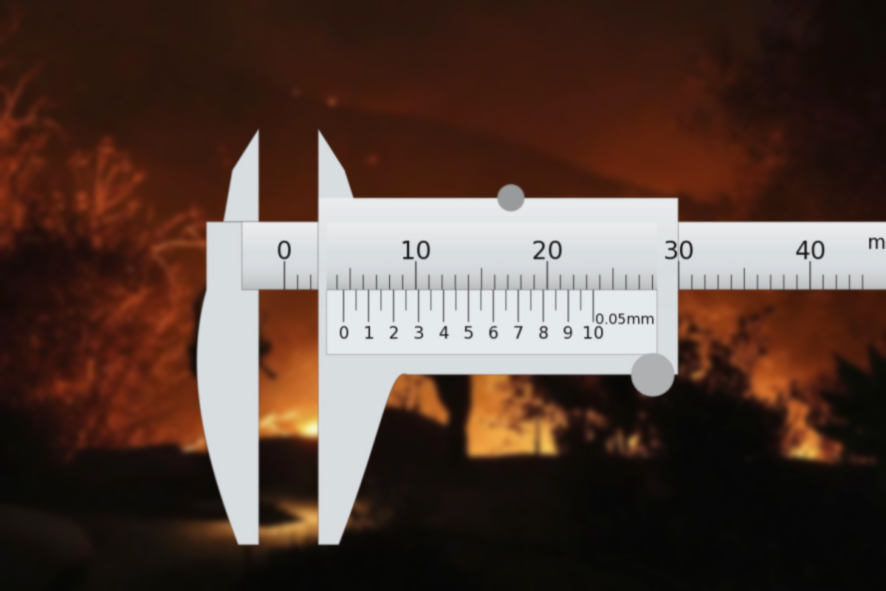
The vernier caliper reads 4.5 mm
